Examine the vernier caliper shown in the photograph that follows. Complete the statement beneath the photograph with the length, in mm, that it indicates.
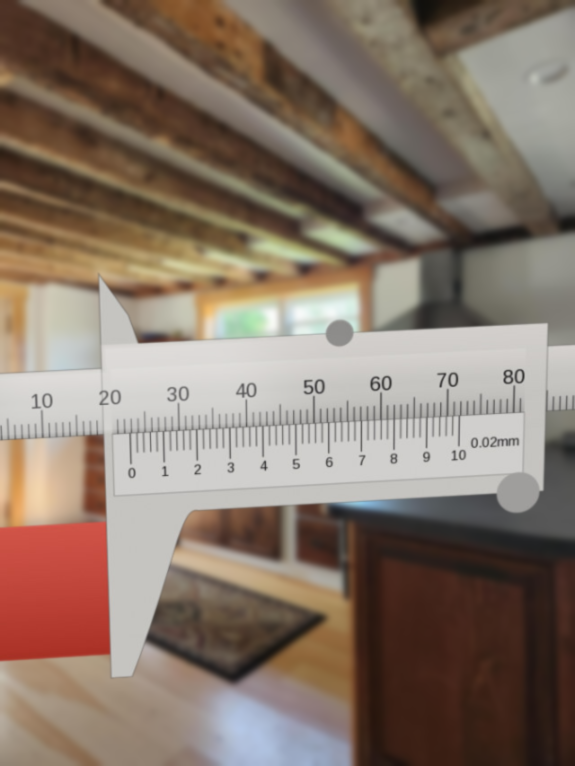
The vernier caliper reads 22.8 mm
